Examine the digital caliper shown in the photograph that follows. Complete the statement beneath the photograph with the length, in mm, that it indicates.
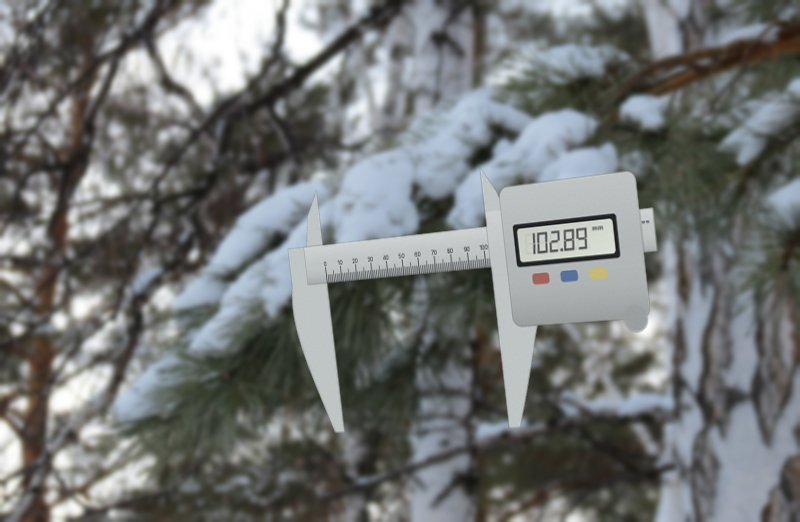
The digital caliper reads 102.89 mm
